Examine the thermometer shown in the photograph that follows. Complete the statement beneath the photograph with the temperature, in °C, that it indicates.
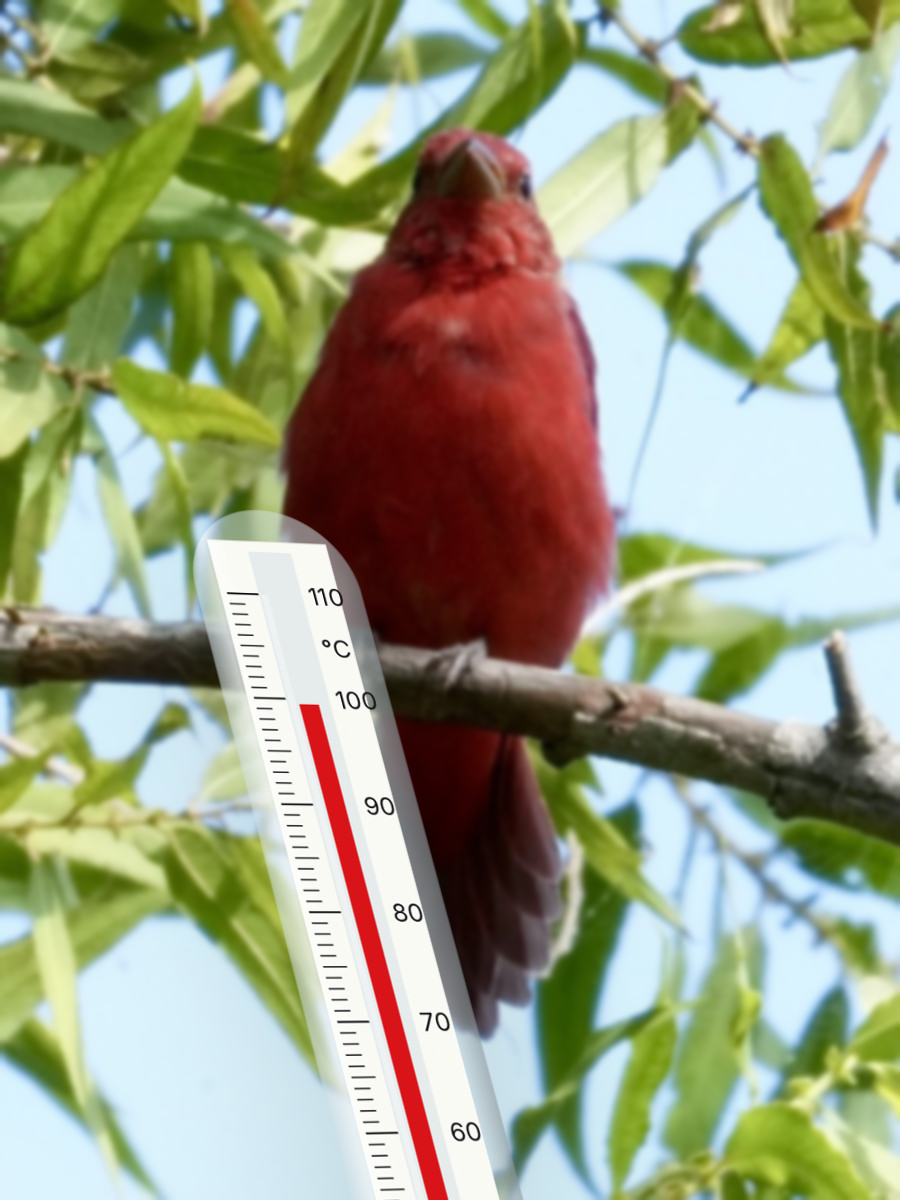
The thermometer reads 99.5 °C
